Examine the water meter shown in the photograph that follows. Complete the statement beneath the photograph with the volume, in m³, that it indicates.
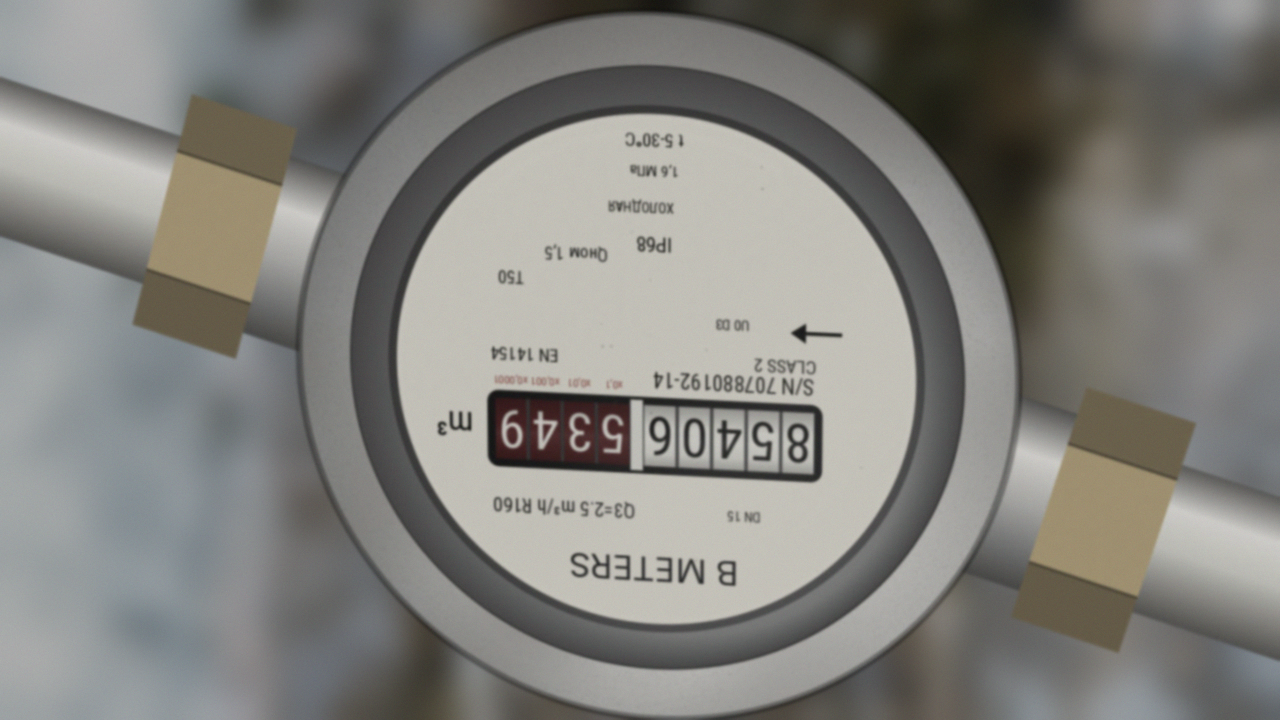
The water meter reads 85406.5349 m³
